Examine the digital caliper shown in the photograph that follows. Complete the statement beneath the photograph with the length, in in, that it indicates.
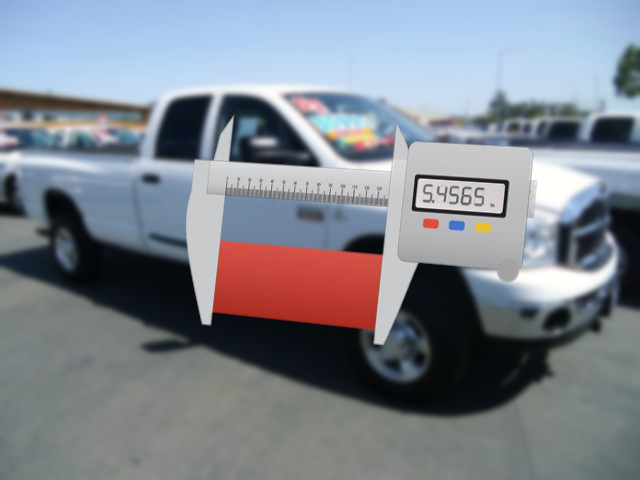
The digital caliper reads 5.4565 in
